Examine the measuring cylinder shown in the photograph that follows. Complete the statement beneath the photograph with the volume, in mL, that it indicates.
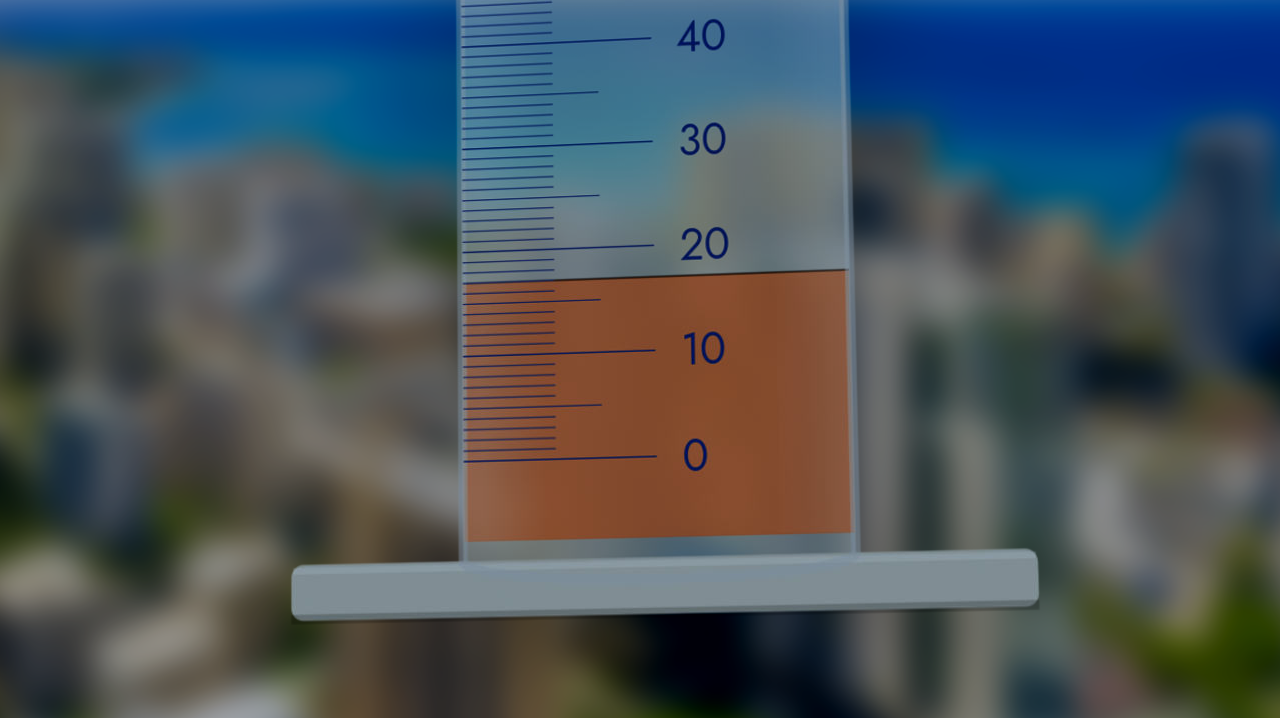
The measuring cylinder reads 17 mL
